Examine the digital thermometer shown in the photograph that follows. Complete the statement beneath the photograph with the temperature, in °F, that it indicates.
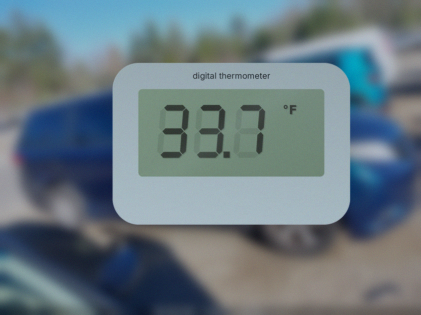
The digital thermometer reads 33.7 °F
